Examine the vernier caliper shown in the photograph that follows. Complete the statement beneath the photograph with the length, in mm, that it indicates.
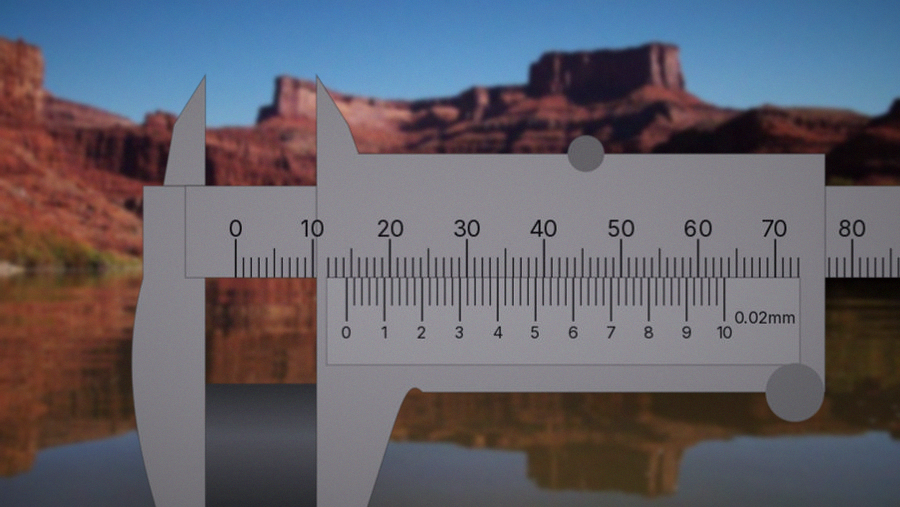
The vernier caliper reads 14.4 mm
